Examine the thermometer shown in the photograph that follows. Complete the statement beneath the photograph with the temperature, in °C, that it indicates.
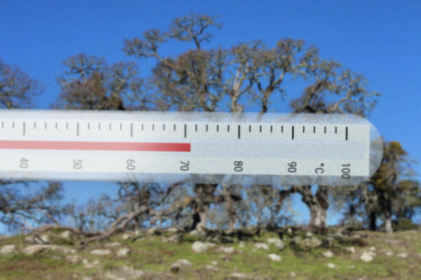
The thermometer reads 71 °C
